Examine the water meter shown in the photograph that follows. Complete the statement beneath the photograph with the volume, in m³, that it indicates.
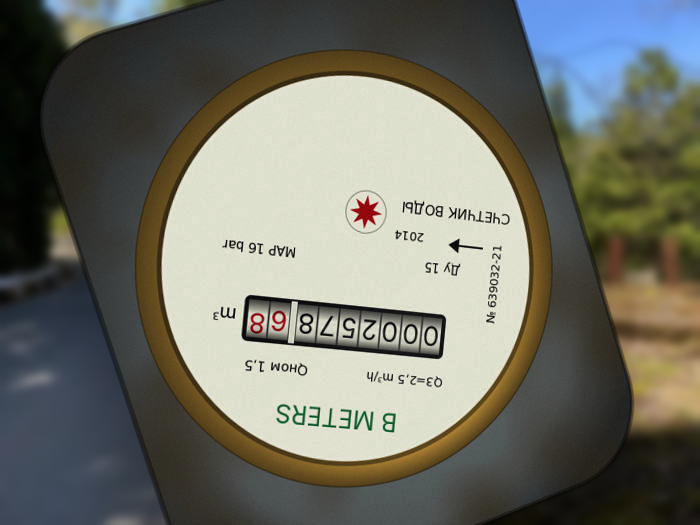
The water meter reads 2578.68 m³
